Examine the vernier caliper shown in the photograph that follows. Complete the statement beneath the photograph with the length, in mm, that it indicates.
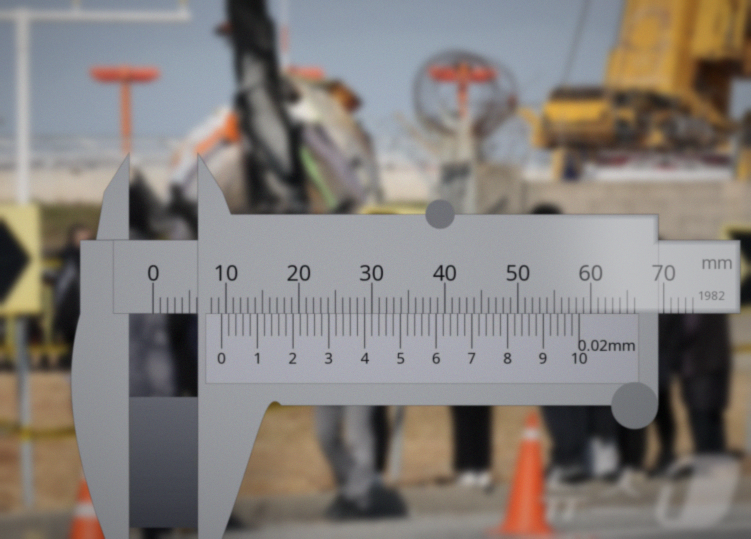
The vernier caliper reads 9.4 mm
